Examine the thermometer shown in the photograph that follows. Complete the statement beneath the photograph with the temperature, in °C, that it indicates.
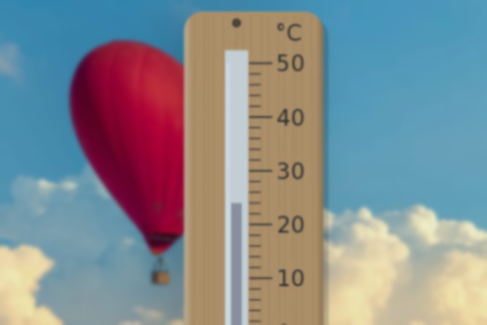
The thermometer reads 24 °C
